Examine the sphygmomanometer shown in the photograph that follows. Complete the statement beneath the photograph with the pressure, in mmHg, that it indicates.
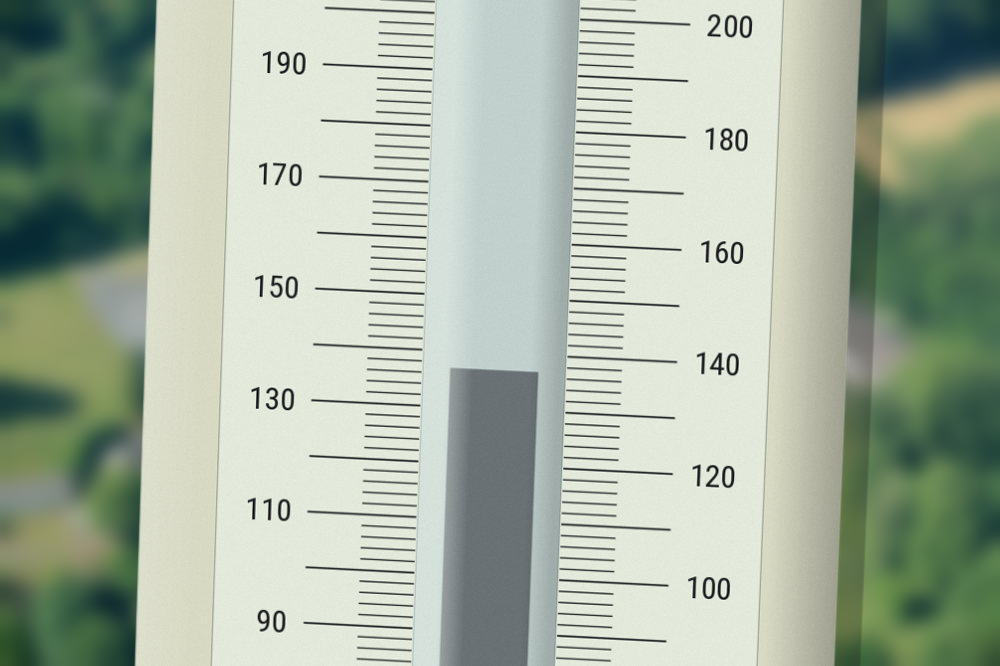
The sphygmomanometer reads 137 mmHg
